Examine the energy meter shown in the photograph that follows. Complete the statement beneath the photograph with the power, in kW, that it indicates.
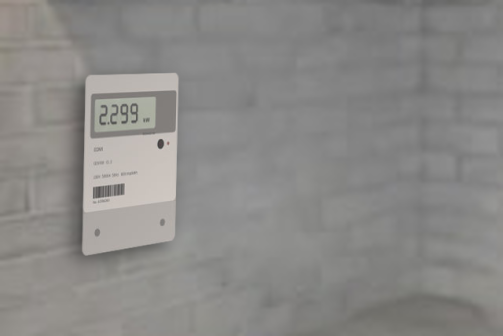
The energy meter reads 2.299 kW
